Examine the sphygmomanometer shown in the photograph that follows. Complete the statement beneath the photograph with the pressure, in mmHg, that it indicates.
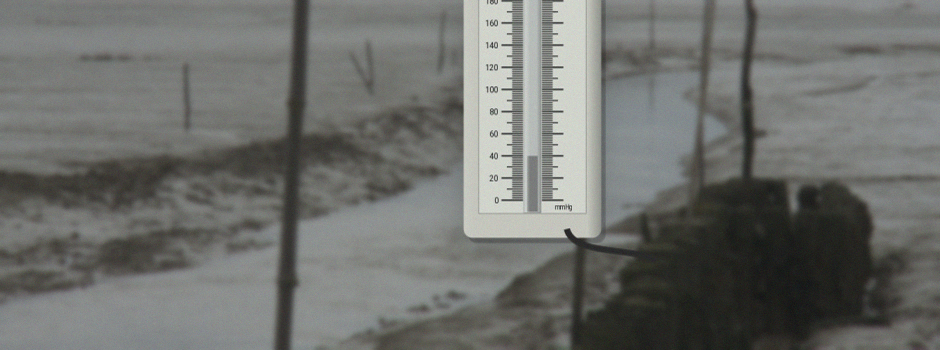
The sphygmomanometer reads 40 mmHg
